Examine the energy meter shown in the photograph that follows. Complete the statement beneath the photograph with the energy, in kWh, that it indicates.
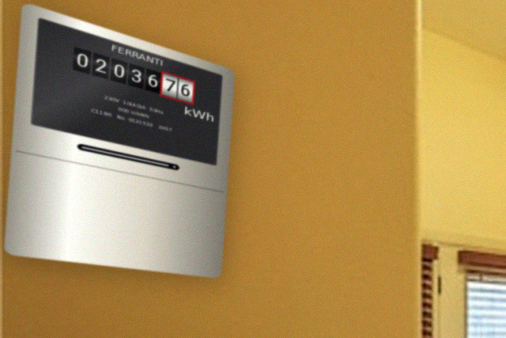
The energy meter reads 2036.76 kWh
